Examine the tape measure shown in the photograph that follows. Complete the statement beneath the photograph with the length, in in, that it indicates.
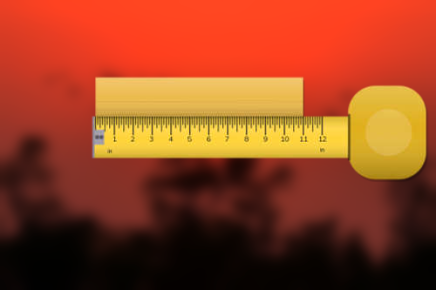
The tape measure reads 11 in
